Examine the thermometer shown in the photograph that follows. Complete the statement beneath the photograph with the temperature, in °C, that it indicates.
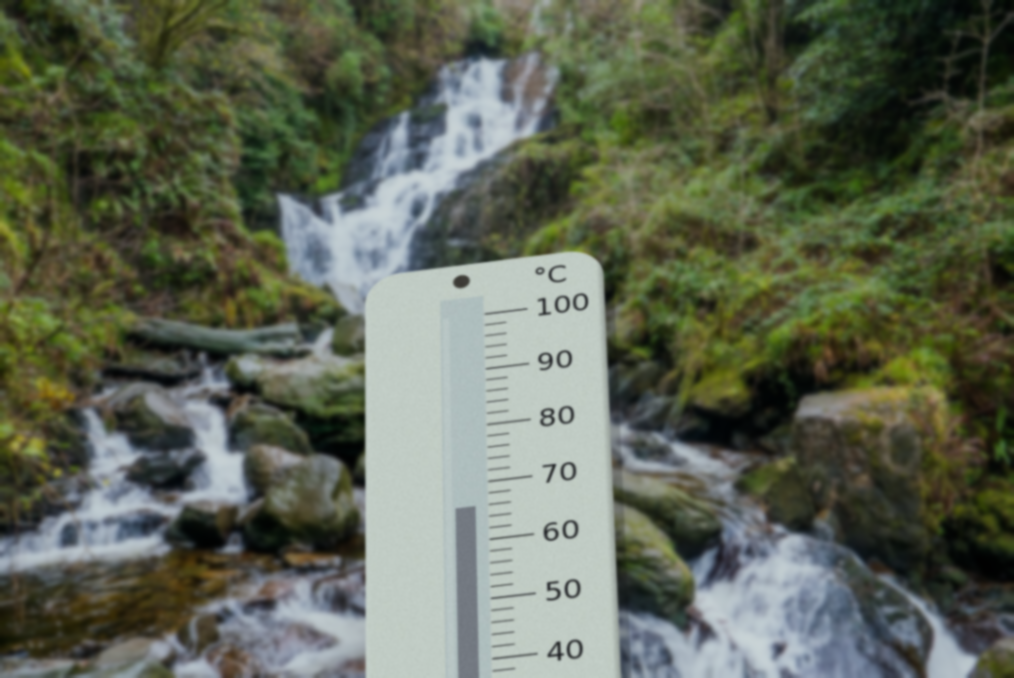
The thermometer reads 66 °C
